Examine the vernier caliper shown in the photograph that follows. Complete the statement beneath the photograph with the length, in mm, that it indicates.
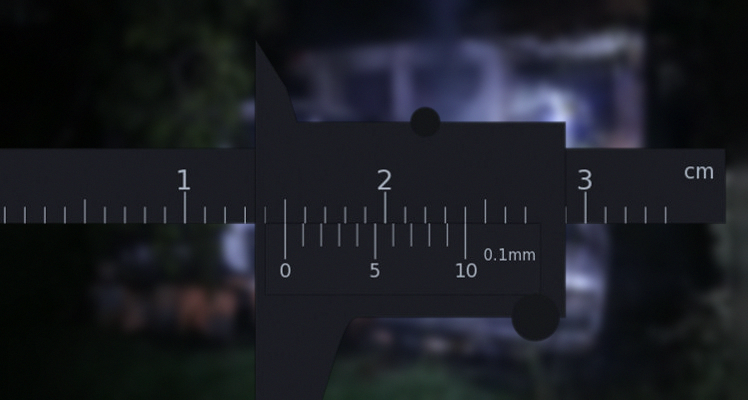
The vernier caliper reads 15.0 mm
